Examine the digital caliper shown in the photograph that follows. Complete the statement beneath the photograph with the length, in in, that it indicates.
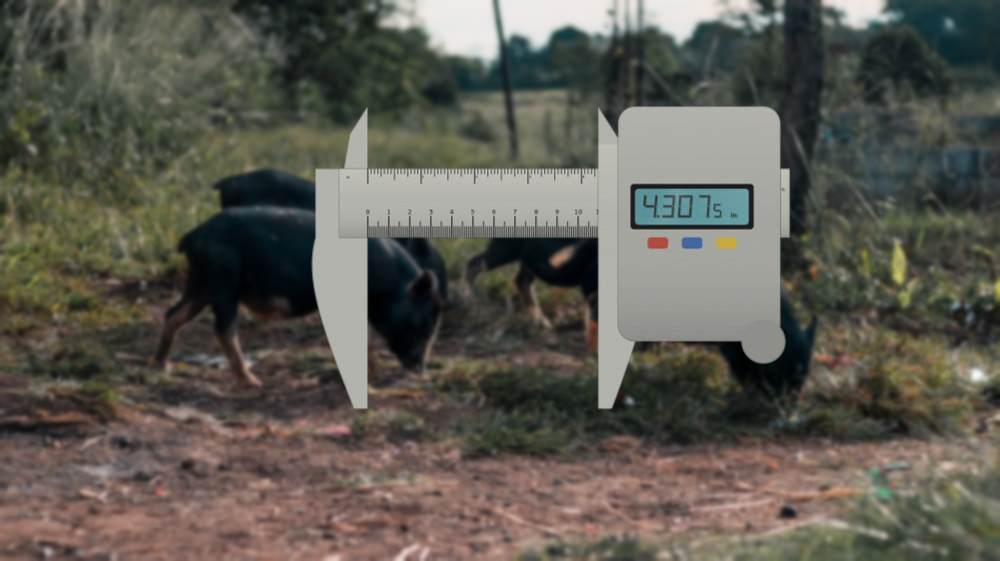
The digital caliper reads 4.3075 in
